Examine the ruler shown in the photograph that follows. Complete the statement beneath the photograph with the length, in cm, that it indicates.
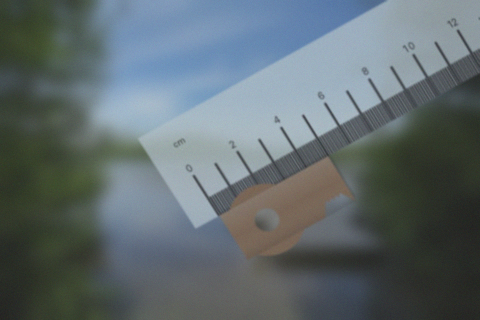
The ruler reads 5 cm
